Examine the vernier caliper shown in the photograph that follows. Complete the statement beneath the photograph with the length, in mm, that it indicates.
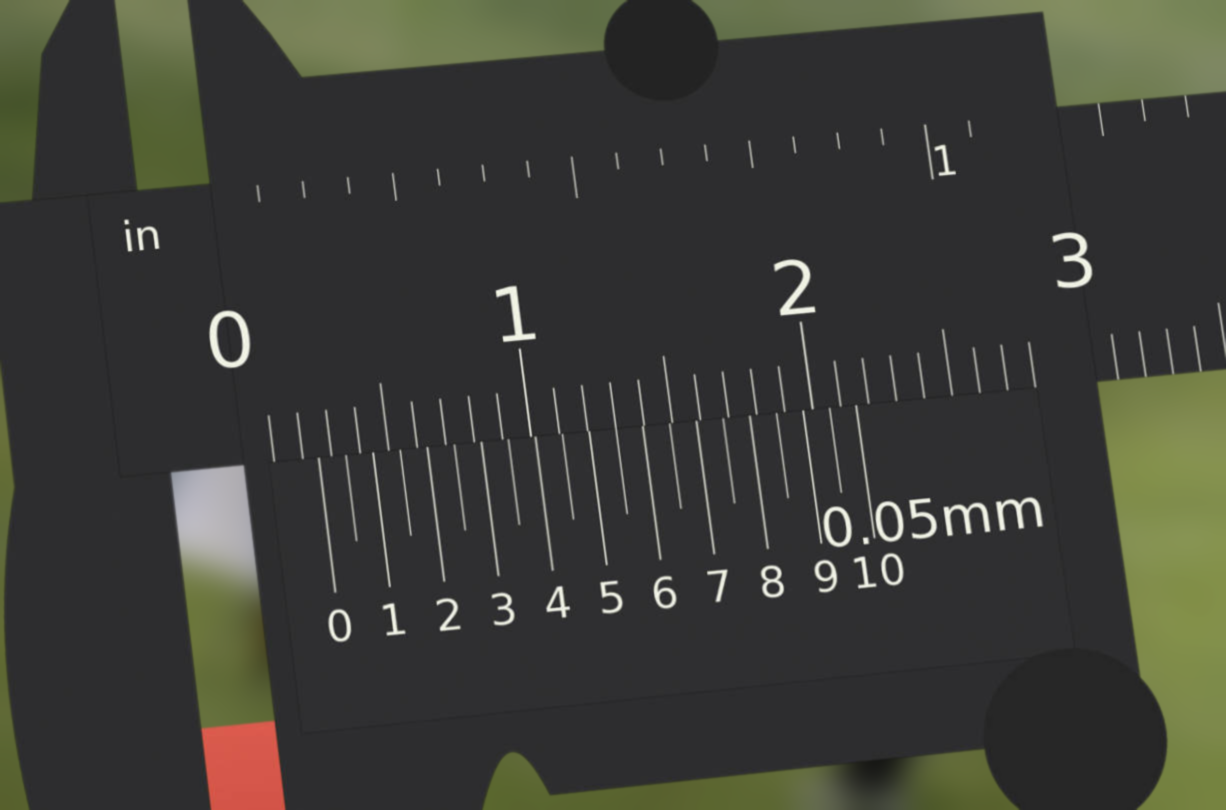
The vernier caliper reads 2.55 mm
